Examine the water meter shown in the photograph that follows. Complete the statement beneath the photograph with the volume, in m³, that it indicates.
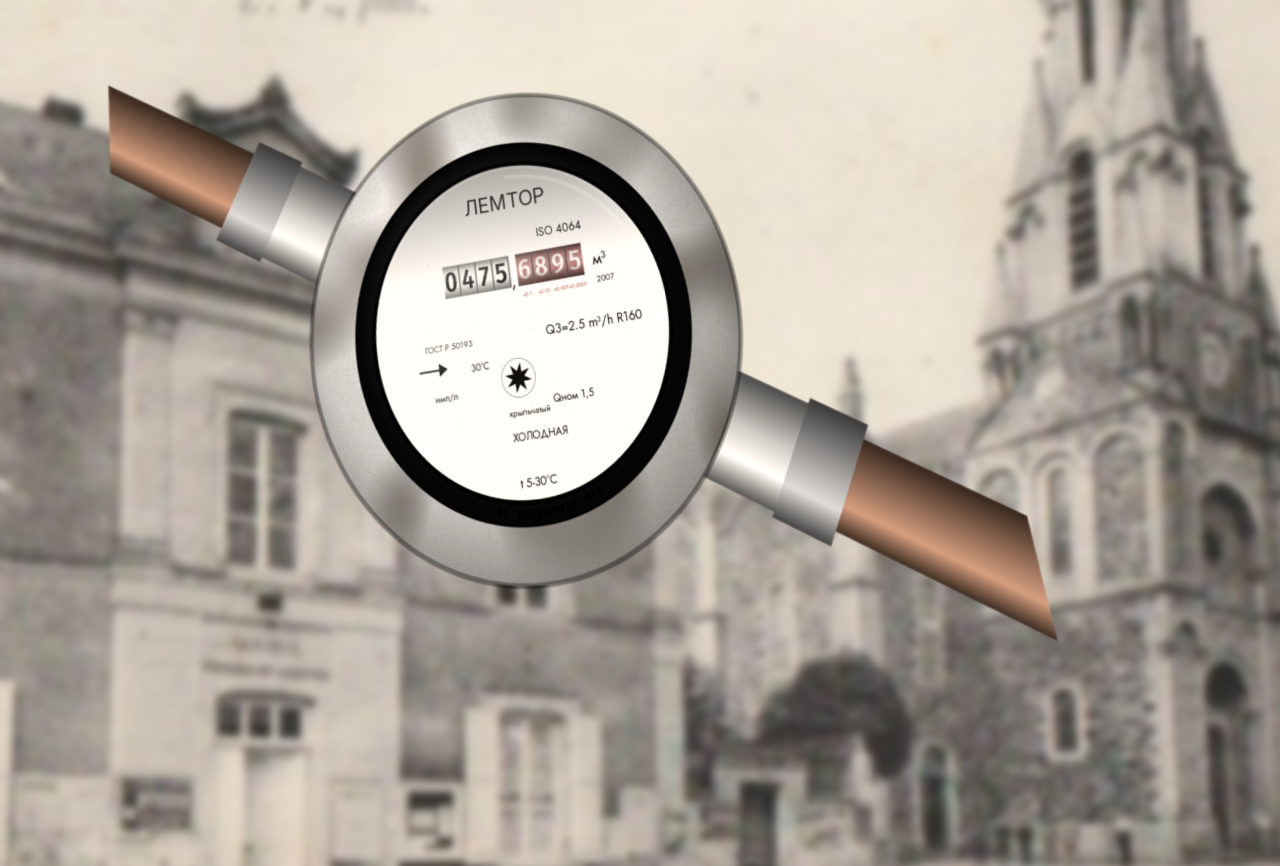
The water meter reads 475.6895 m³
